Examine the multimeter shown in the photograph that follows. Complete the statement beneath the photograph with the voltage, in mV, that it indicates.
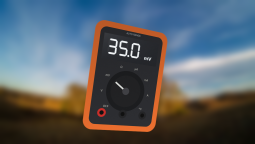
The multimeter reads 35.0 mV
